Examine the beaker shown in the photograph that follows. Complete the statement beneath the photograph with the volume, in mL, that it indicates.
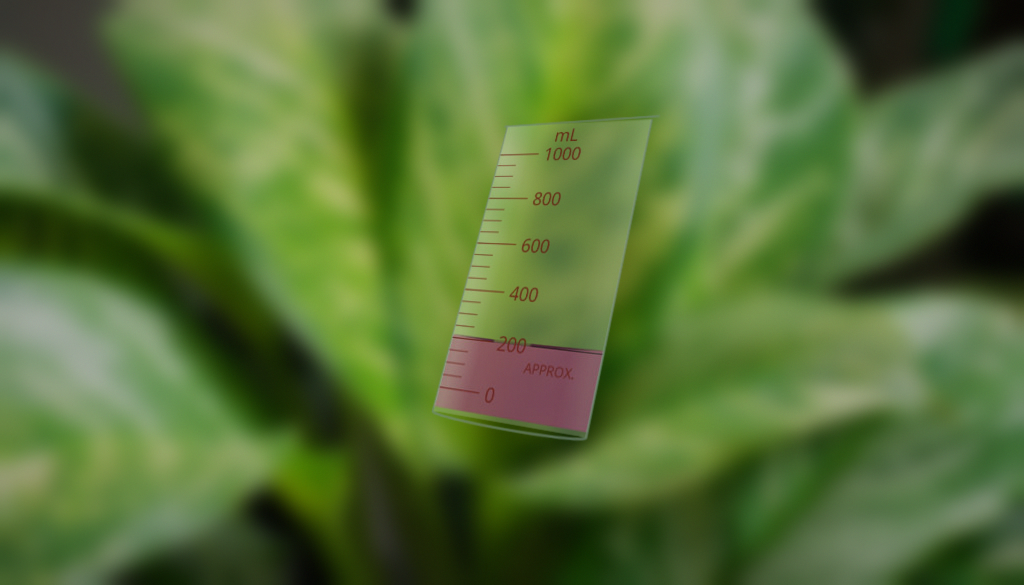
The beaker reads 200 mL
